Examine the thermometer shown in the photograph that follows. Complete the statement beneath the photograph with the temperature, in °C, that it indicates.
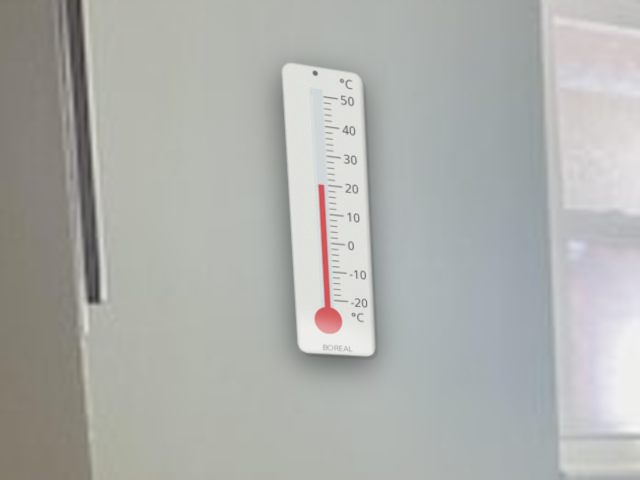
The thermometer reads 20 °C
